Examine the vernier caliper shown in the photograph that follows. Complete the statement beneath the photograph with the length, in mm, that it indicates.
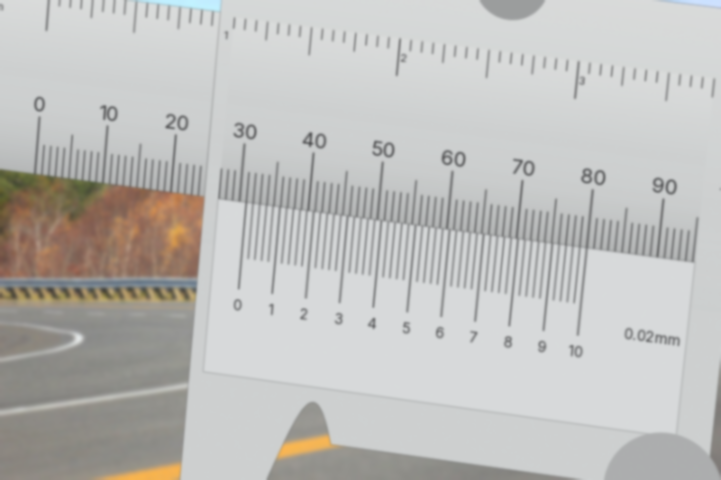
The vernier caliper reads 31.0 mm
